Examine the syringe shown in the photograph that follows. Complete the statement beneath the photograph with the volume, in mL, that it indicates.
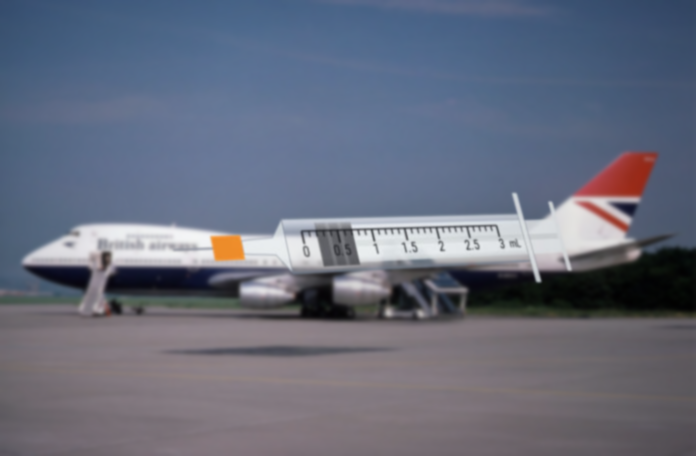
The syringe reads 0.2 mL
